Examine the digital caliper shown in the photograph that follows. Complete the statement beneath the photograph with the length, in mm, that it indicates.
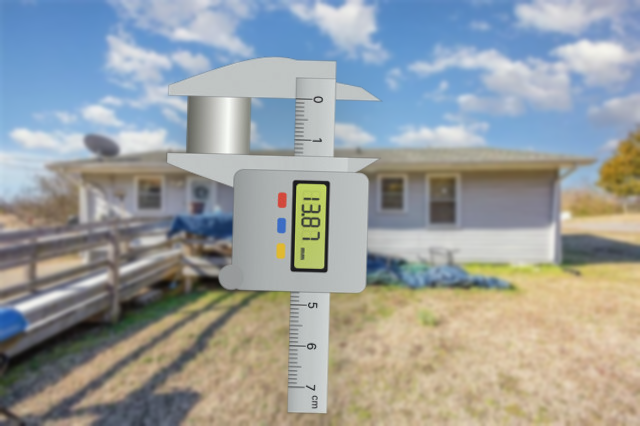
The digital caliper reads 13.87 mm
